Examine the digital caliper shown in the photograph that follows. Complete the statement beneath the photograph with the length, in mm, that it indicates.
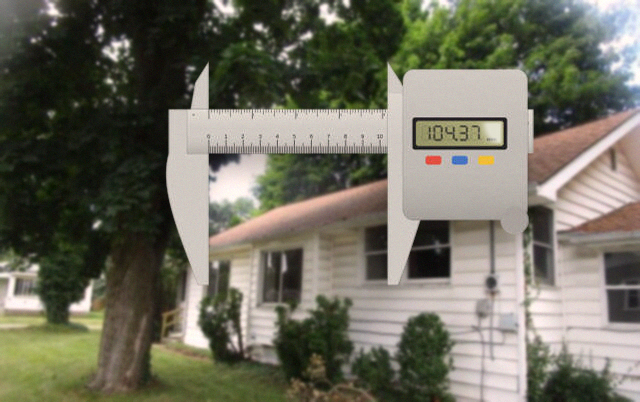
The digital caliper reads 104.37 mm
